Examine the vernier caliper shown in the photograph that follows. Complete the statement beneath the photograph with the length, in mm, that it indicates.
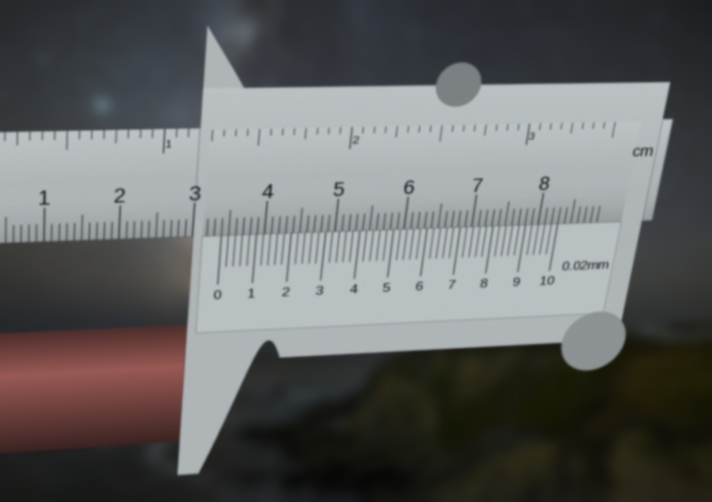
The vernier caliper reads 34.0 mm
